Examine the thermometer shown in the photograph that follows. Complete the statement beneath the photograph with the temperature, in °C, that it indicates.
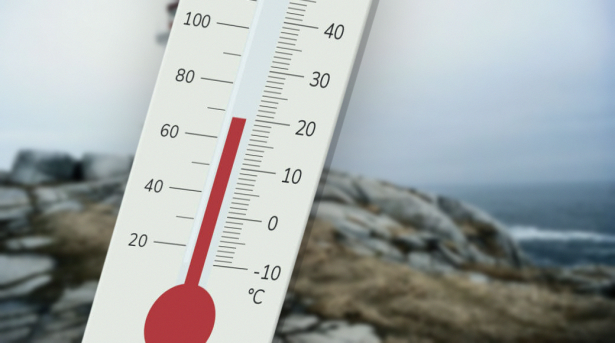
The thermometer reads 20 °C
